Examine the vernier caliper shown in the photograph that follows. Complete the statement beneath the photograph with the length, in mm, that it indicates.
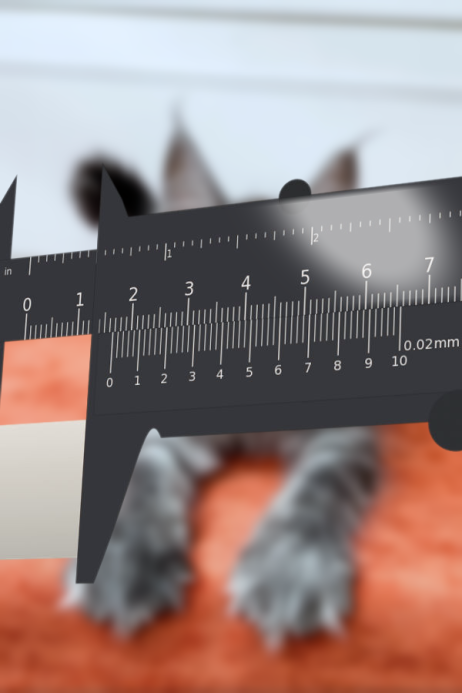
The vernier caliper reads 16.6 mm
